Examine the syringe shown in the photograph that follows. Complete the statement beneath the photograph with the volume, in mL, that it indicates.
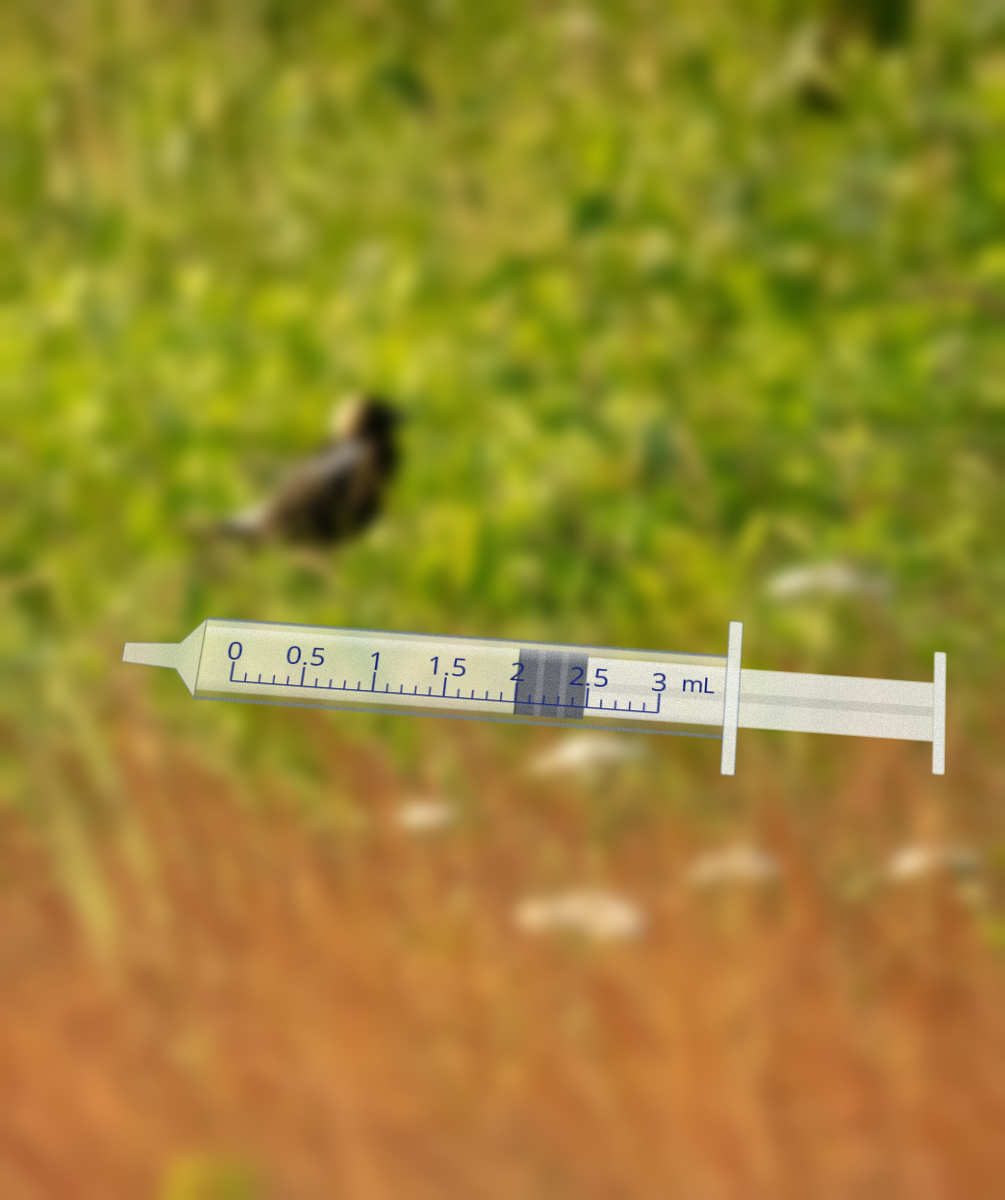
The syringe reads 2 mL
